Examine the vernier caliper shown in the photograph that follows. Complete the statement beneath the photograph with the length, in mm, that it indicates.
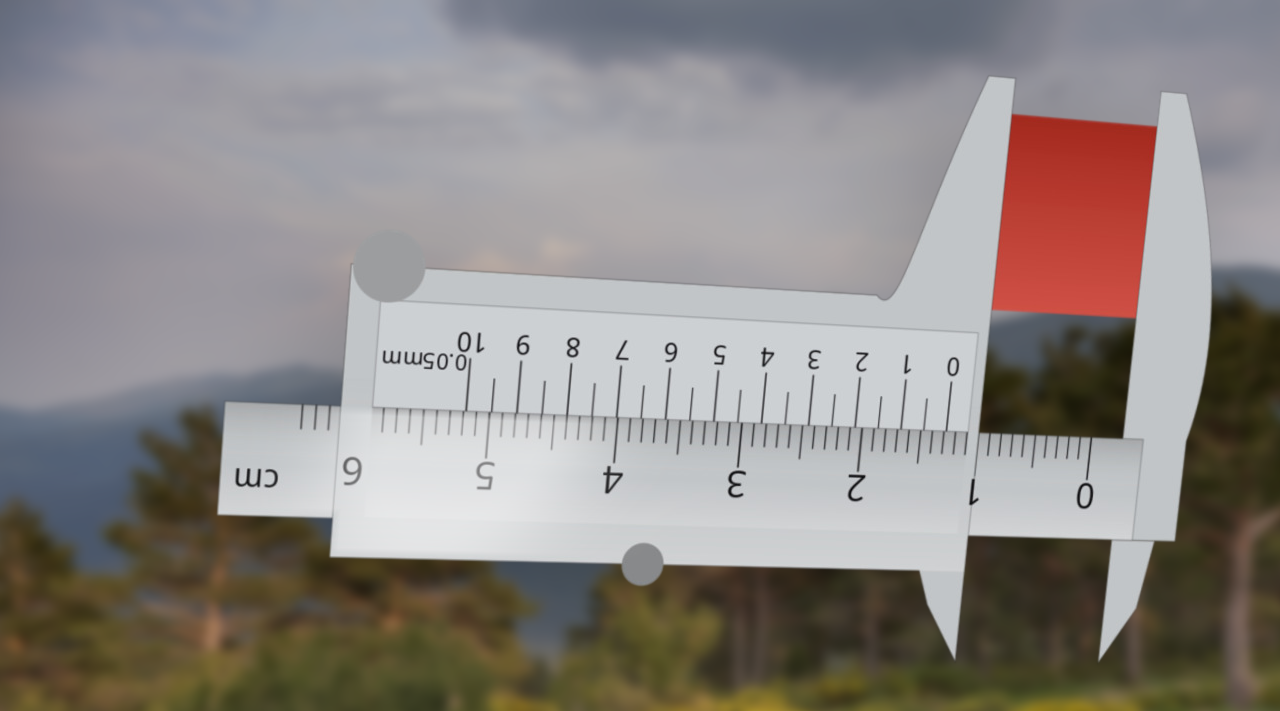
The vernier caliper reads 12.8 mm
